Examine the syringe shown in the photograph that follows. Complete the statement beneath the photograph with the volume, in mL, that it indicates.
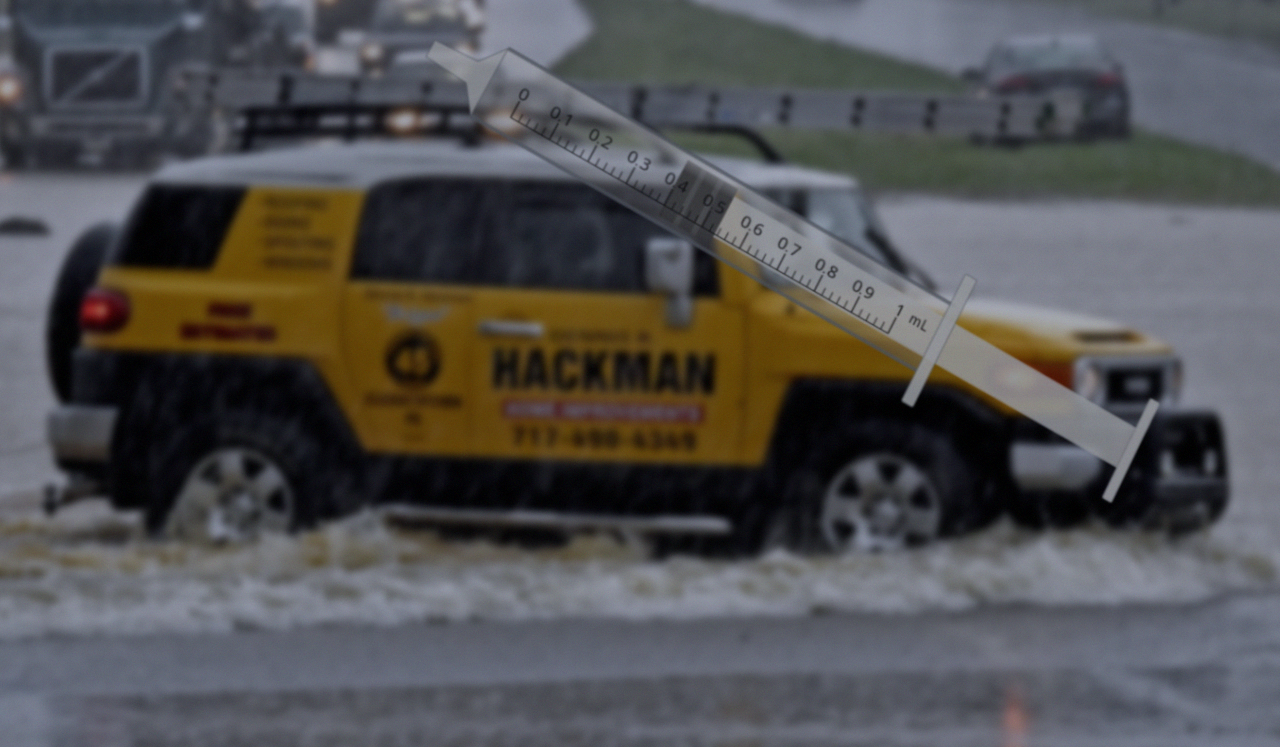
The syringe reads 0.4 mL
